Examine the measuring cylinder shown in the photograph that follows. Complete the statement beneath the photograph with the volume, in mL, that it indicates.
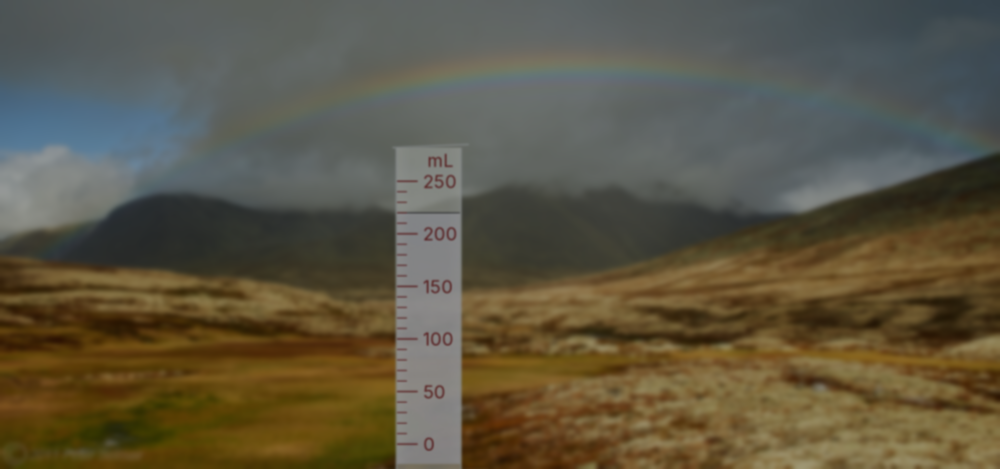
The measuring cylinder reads 220 mL
